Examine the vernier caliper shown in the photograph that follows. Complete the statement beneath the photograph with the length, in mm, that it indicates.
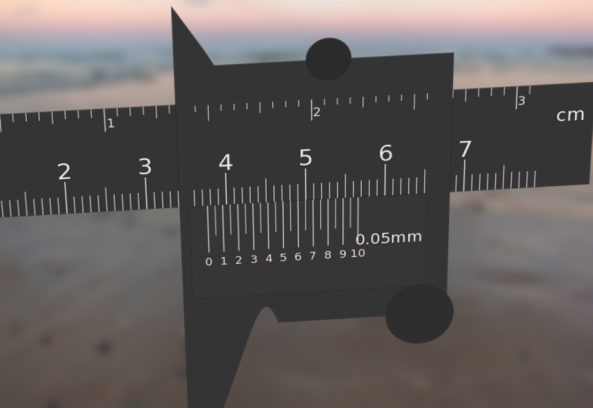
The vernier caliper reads 37.6 mm
